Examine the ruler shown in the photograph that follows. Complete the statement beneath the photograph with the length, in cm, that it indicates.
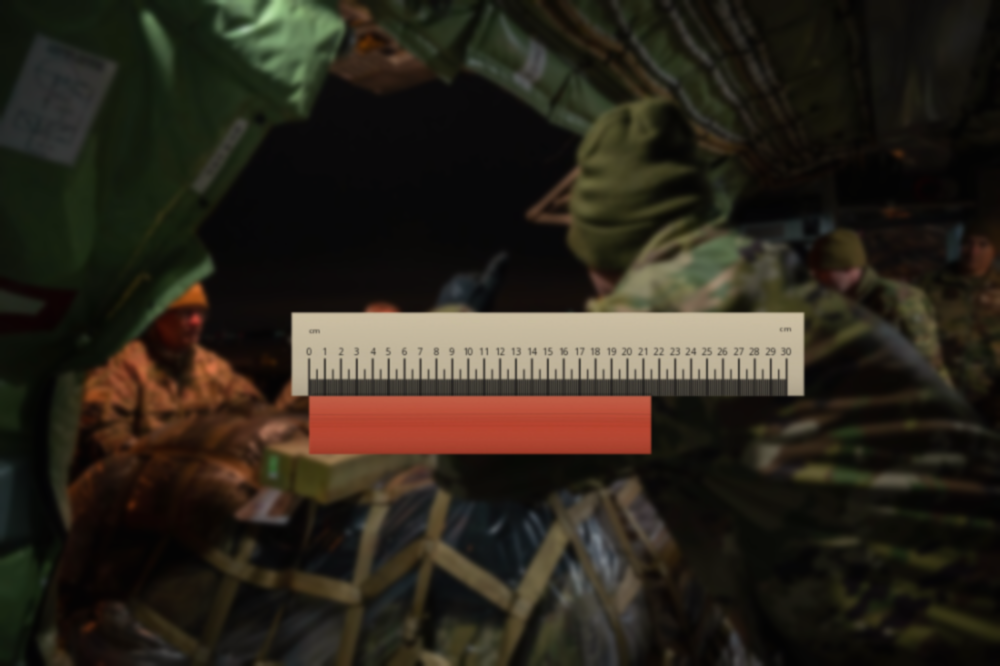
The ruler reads 21.5 cm
